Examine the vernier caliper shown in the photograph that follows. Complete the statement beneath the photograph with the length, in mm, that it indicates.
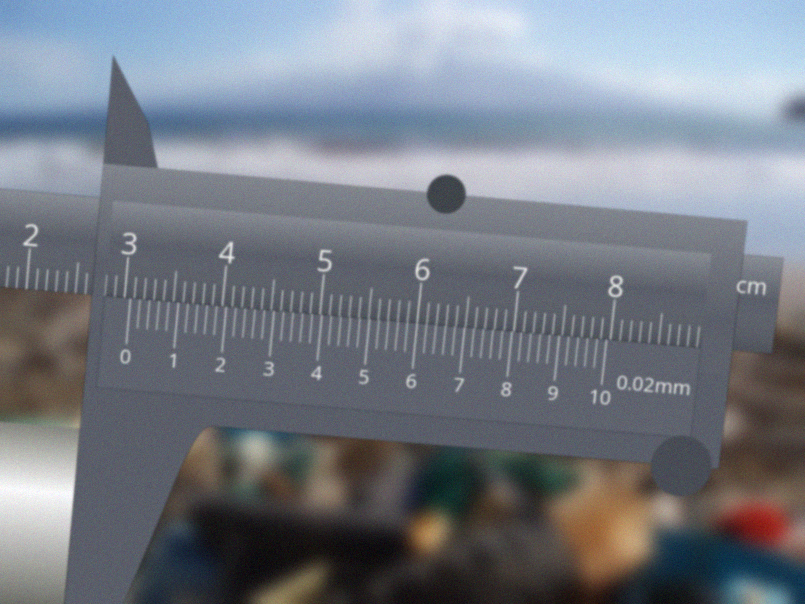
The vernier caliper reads 30.6 mm
